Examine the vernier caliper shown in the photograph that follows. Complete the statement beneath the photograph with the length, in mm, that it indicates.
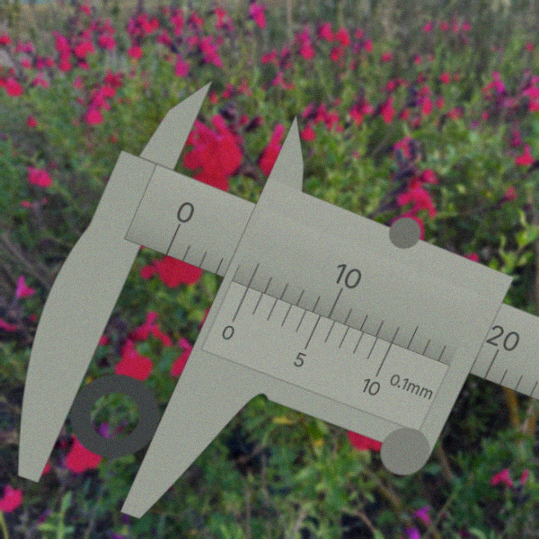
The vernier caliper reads 5.0 mm
